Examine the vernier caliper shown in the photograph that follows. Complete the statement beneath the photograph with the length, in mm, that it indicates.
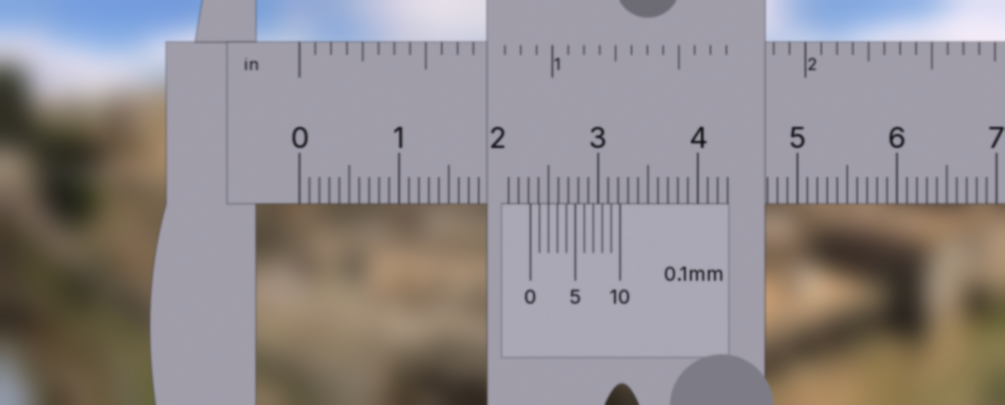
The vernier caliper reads 23.2 mm
